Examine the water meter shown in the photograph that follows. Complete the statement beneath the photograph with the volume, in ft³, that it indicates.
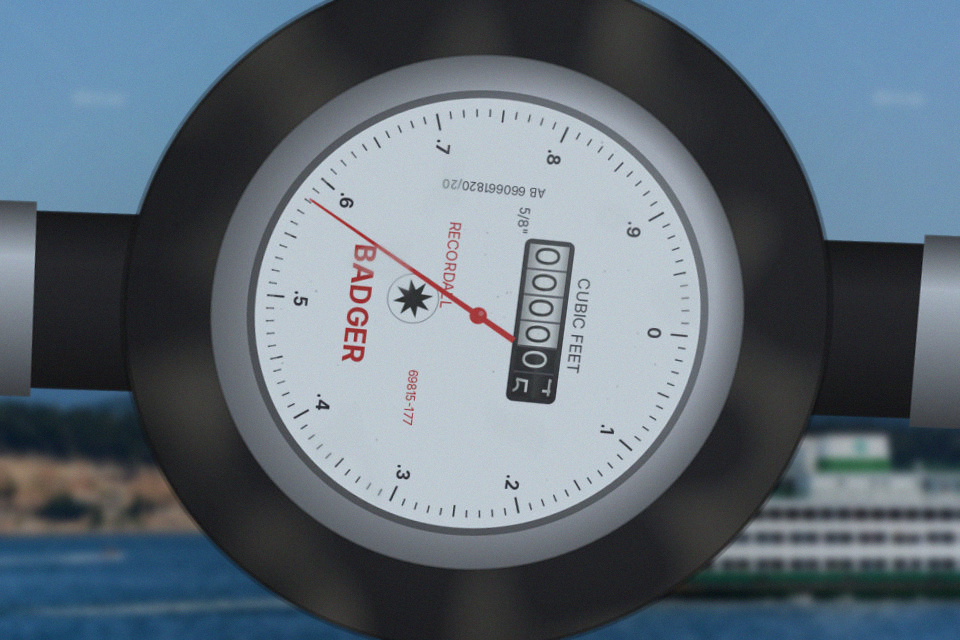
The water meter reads 4.58 ft³
